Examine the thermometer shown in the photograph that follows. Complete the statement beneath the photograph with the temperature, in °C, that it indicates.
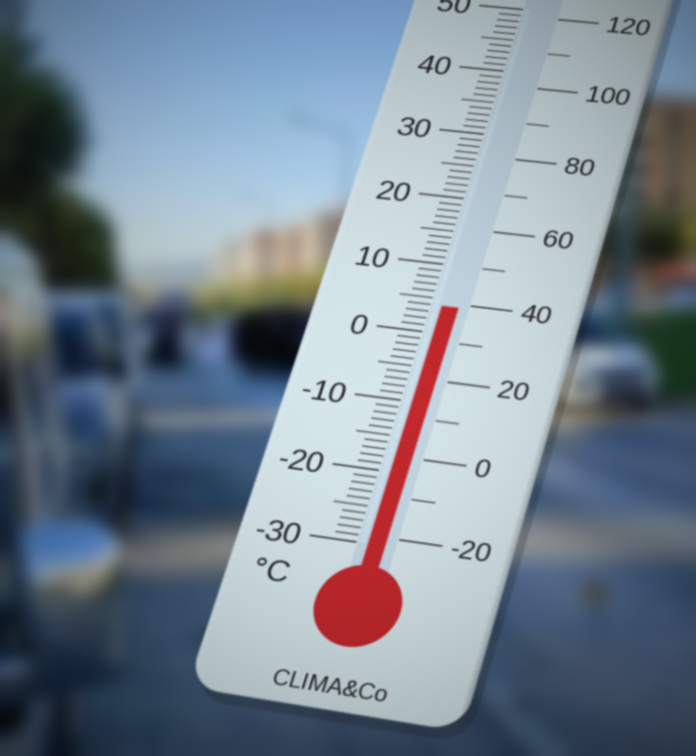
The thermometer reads 4 °C
